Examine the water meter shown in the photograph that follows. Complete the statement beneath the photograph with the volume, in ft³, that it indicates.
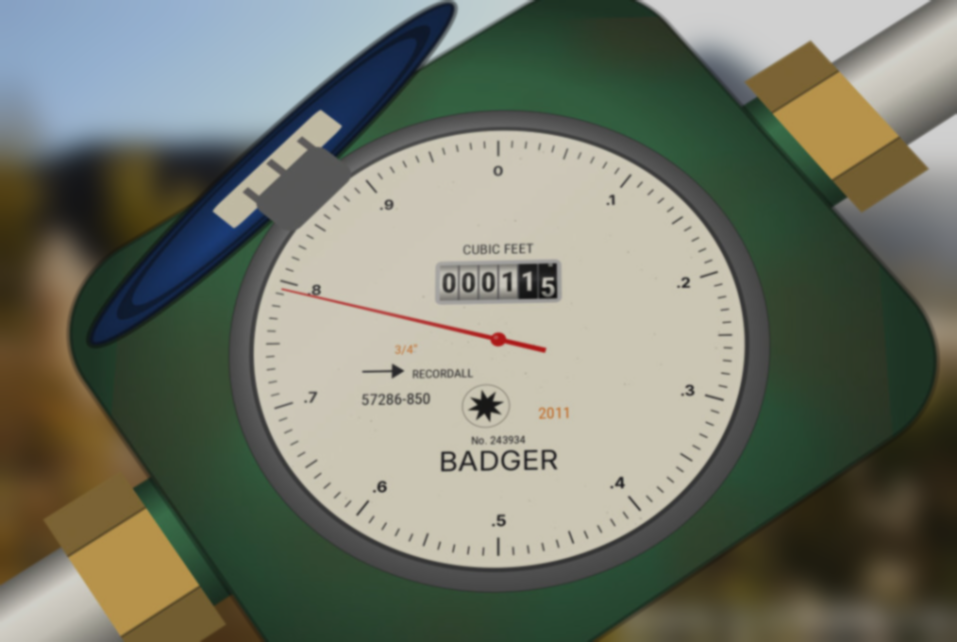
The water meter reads 114.79 ft³
